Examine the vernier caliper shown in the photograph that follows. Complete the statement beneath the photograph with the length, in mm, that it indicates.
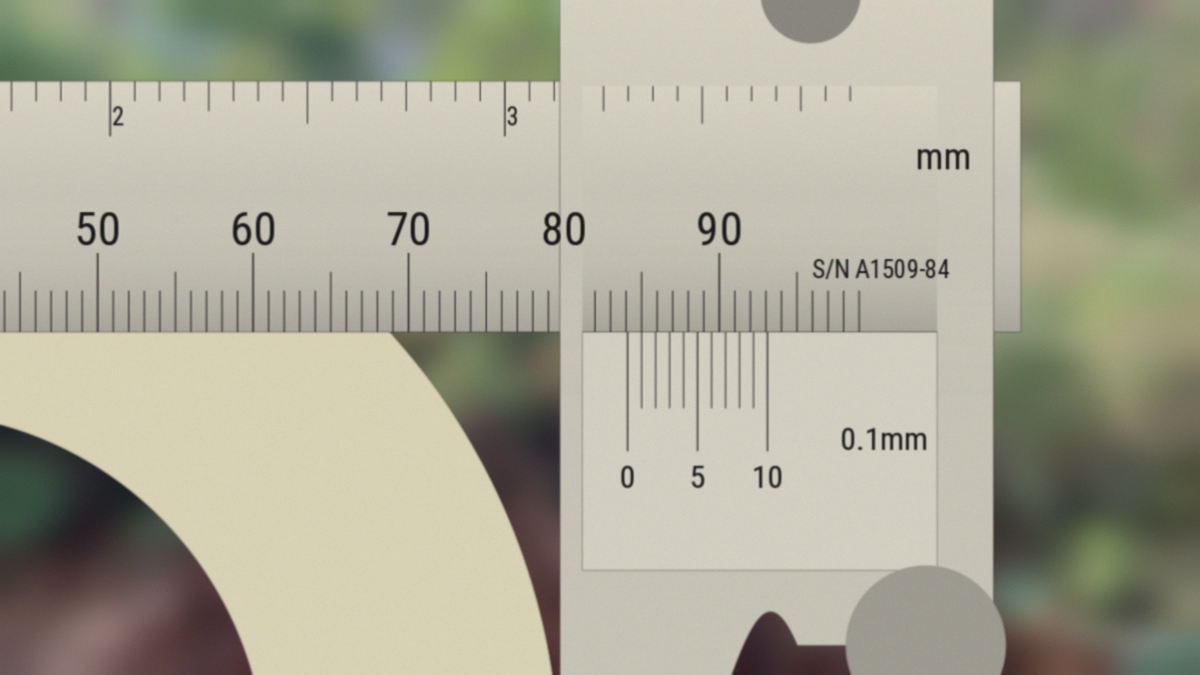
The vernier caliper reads 84.1 mm
